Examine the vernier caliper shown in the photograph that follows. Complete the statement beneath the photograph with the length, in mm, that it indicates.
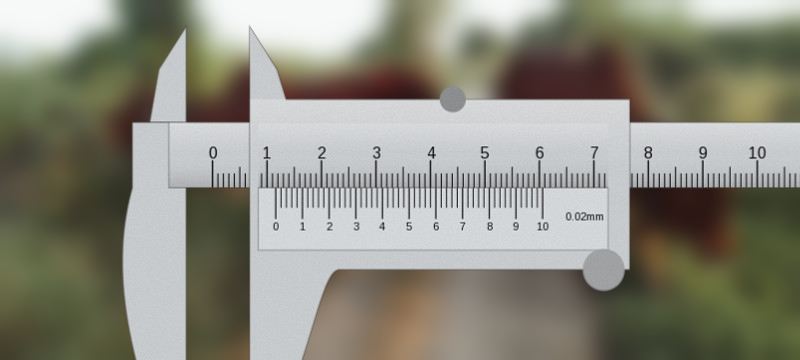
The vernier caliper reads 11.6 mm
